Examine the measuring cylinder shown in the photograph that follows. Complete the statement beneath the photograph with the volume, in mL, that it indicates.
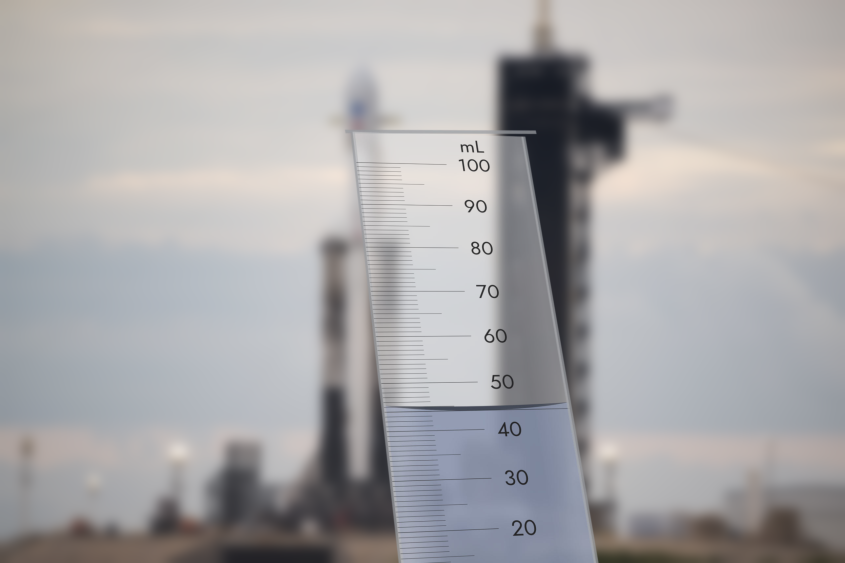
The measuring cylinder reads 44 mL
